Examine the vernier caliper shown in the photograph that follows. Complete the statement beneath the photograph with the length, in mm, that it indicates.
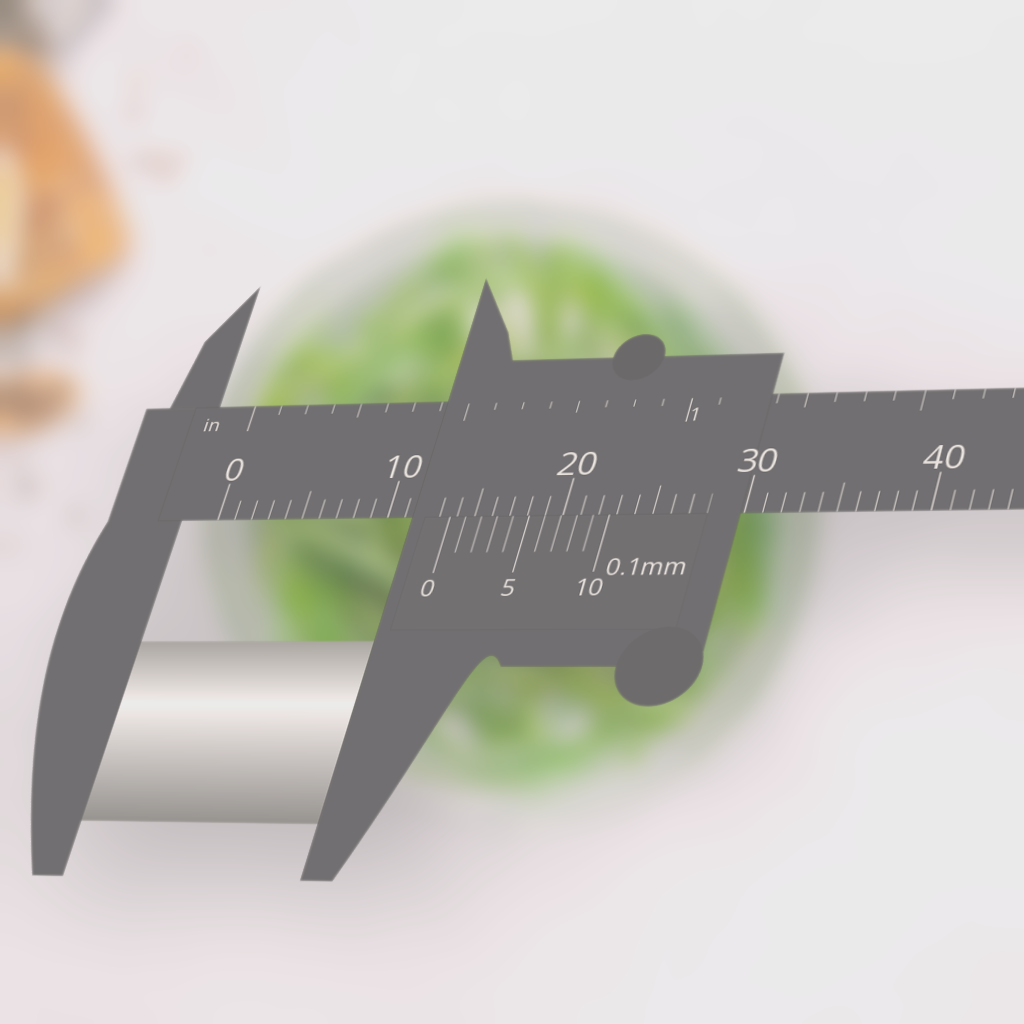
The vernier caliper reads 13.6 mm
